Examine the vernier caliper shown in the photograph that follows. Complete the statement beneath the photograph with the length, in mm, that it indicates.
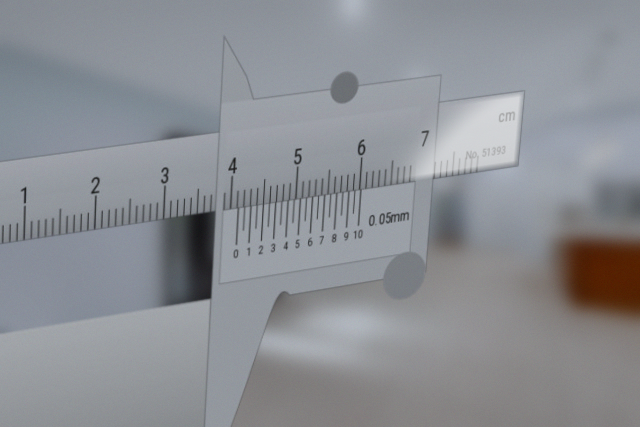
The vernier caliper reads 41.2 mm
